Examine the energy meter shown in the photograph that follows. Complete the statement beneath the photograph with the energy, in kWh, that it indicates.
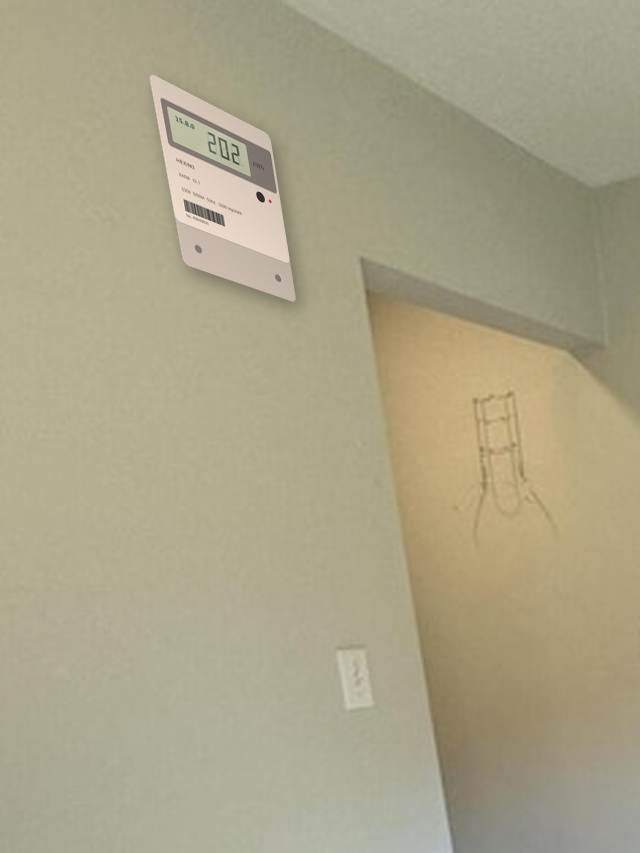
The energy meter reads 202 kWh
